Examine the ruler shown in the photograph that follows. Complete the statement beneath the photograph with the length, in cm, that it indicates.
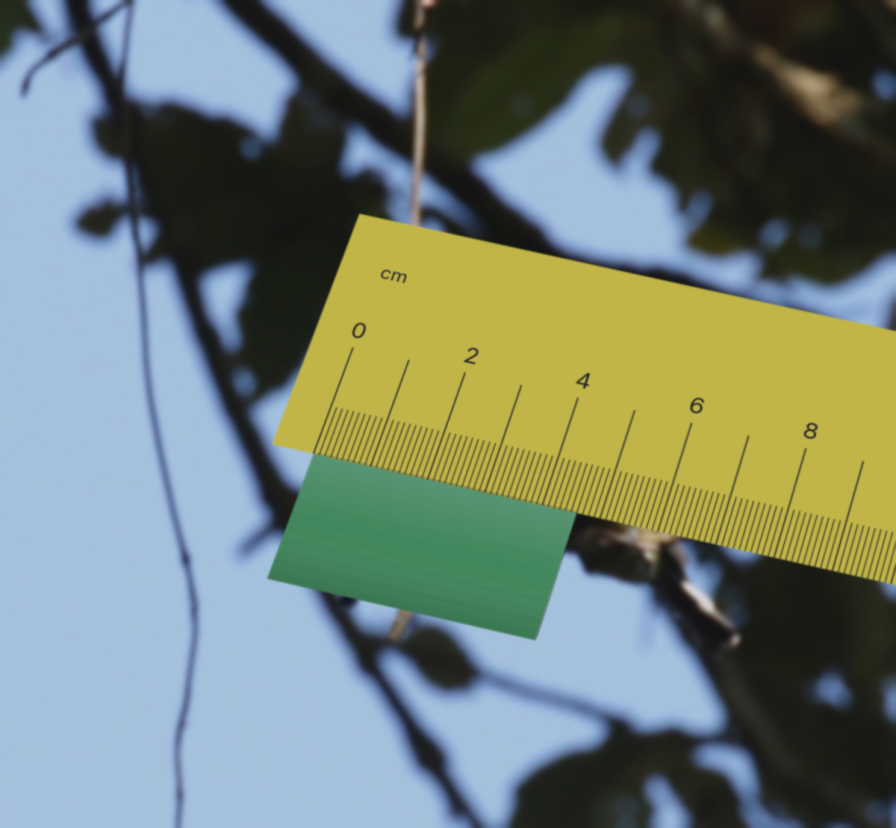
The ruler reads 4.6 cm
